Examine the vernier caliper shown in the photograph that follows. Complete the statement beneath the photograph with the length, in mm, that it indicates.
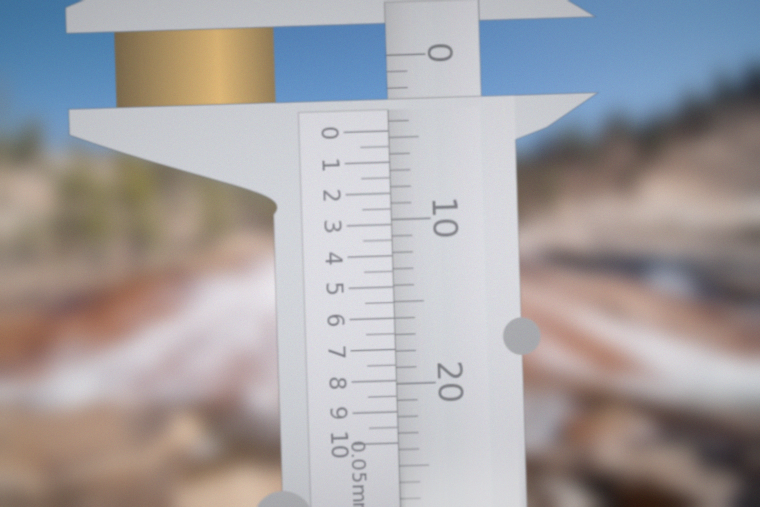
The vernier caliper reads 4.6 mm
